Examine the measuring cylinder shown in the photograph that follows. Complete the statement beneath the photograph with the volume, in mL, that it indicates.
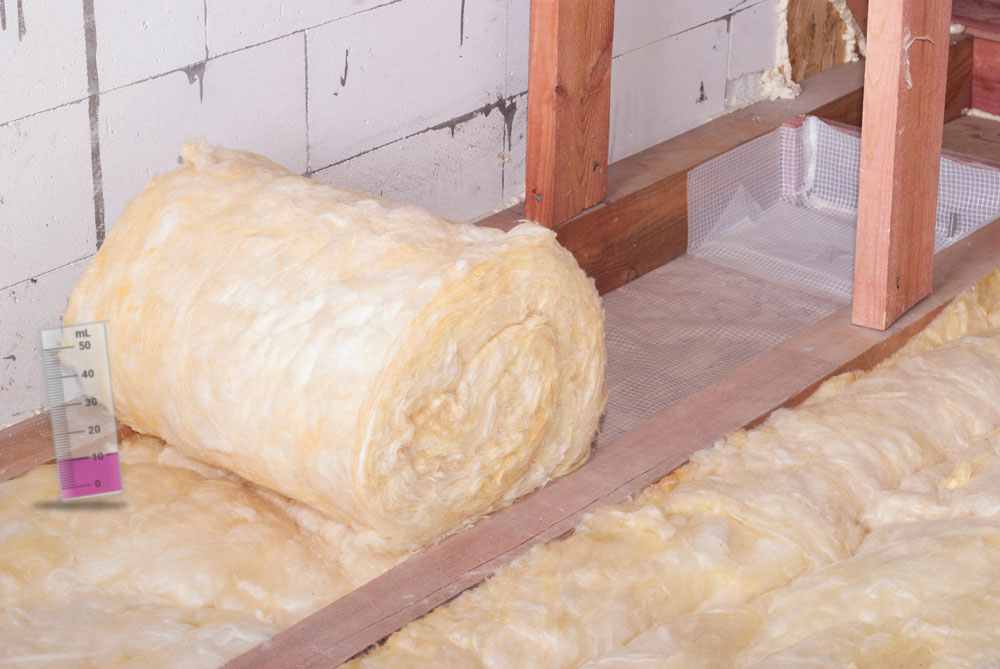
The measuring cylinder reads 10 mL
